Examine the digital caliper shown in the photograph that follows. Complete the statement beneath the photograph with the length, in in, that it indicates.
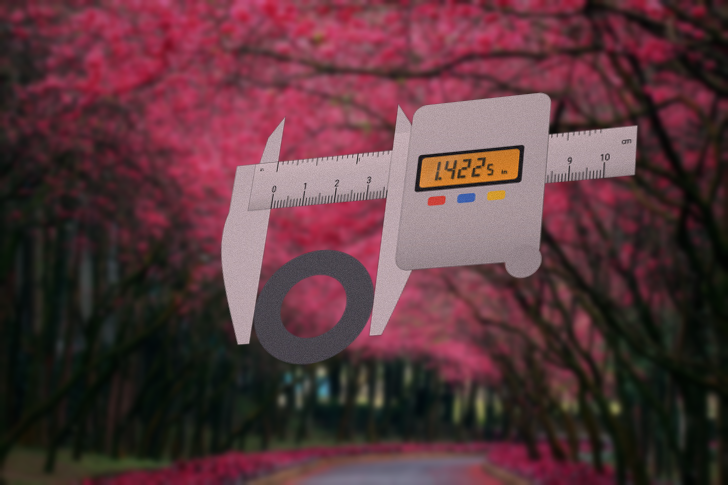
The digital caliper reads 1.4225 in
